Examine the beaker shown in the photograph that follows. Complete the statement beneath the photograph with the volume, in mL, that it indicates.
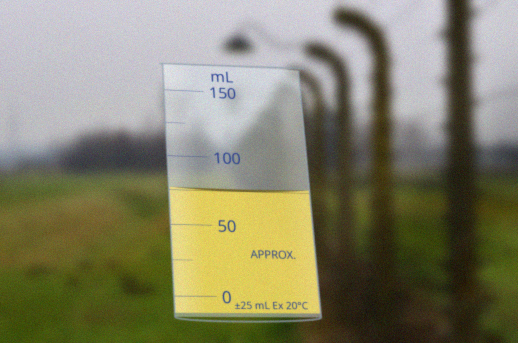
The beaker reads 75 mL
